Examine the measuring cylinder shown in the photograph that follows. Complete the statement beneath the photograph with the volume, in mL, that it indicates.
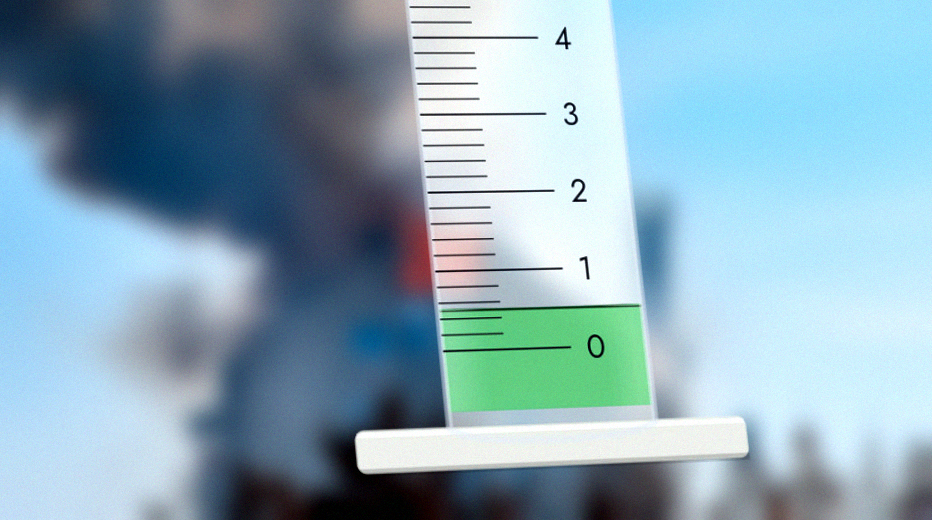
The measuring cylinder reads 0.5 mL
